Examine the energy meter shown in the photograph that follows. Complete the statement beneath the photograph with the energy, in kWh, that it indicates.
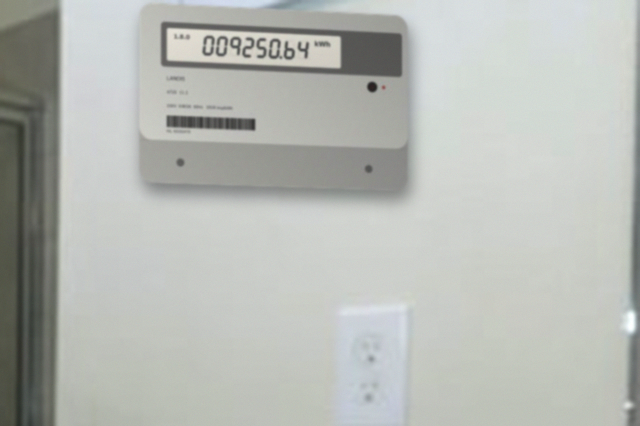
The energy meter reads 9250.64 kWh
